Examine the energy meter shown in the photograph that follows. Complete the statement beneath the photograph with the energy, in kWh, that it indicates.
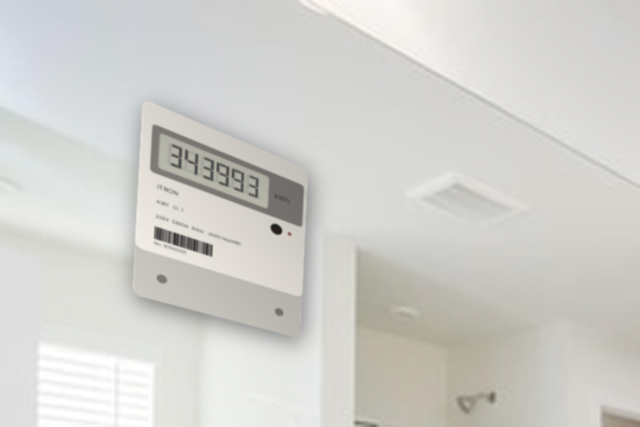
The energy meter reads 343993 kWh
